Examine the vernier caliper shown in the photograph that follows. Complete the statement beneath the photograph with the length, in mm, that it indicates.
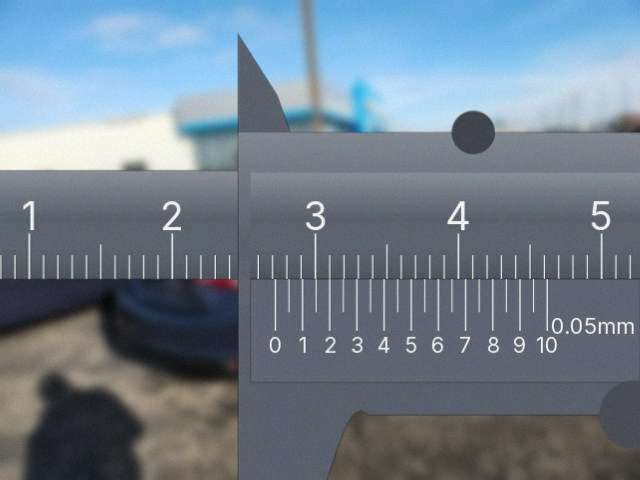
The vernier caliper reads 27.2 mm
